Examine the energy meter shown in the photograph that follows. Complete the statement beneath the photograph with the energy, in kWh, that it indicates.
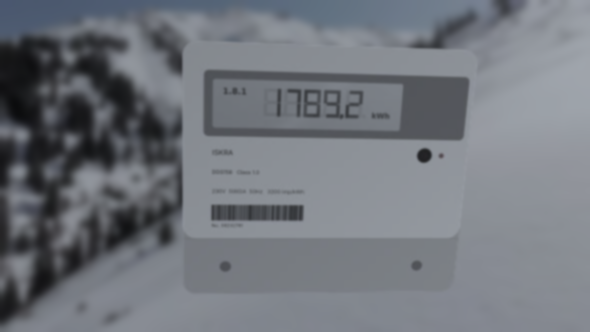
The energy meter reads 1789.2 kWh
